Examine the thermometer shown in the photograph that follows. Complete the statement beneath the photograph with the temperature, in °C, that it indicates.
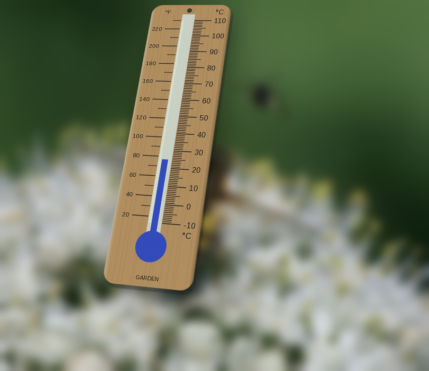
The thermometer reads 25 °C
